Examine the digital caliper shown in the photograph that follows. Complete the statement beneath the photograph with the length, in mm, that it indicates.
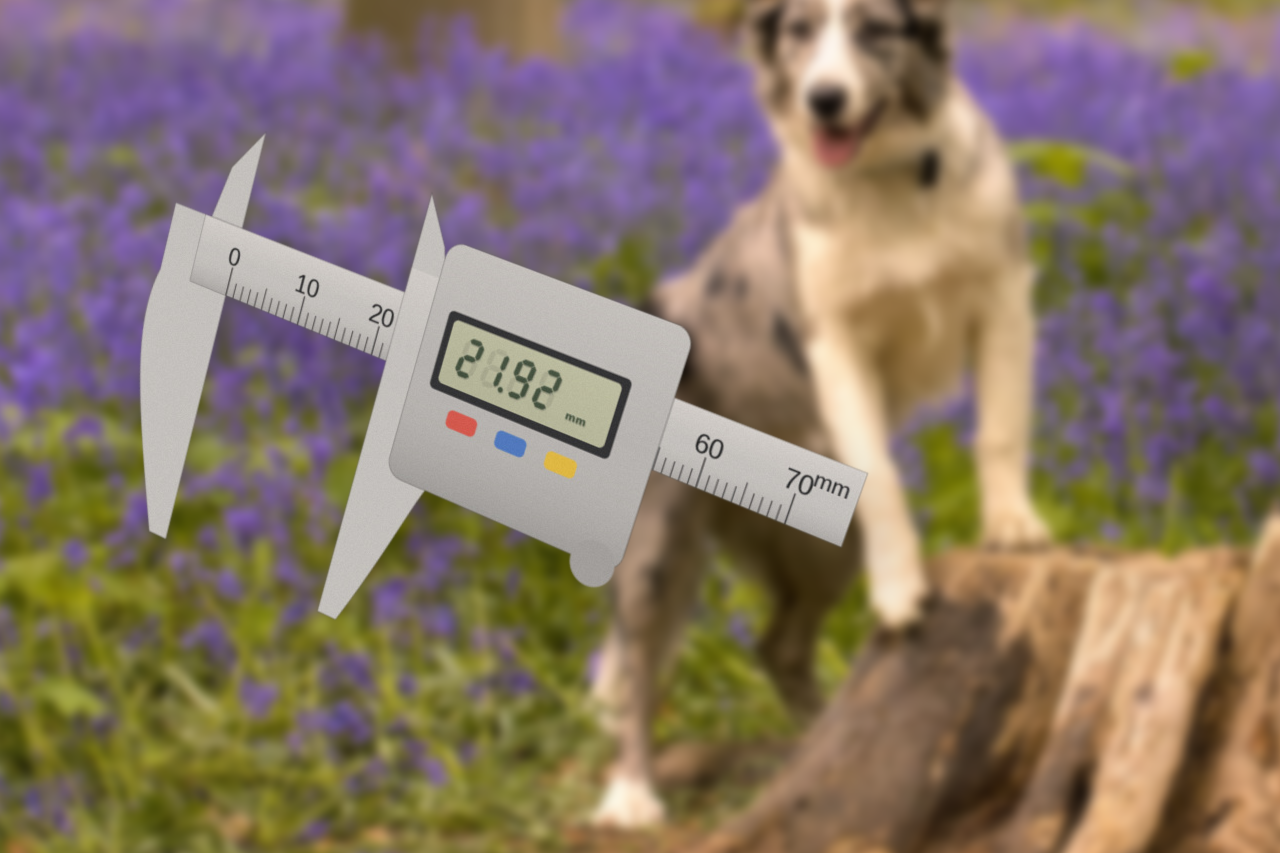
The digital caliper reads 21.92 mm
